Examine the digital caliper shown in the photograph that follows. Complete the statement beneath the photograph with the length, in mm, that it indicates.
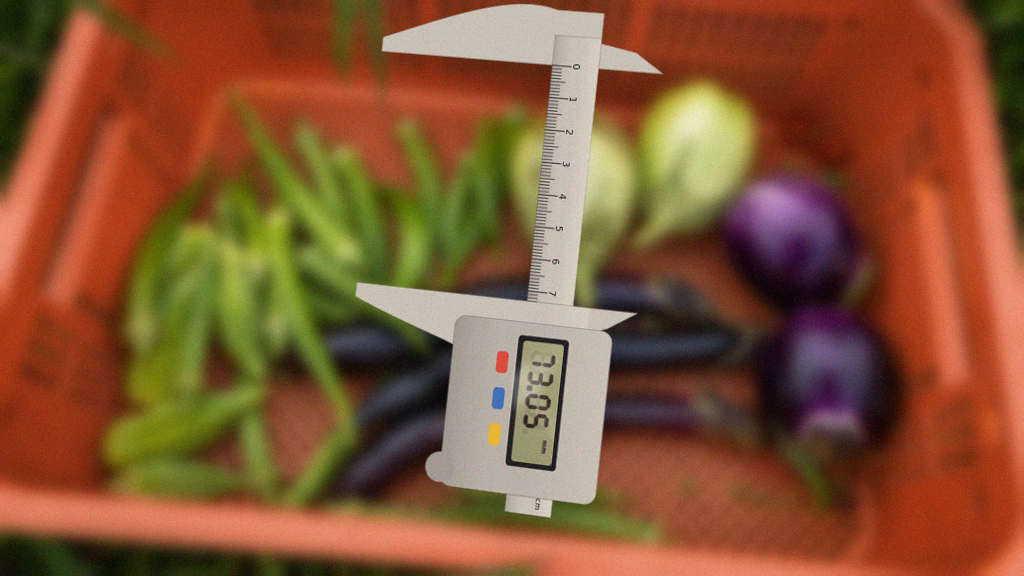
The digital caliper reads 73.05 mm
